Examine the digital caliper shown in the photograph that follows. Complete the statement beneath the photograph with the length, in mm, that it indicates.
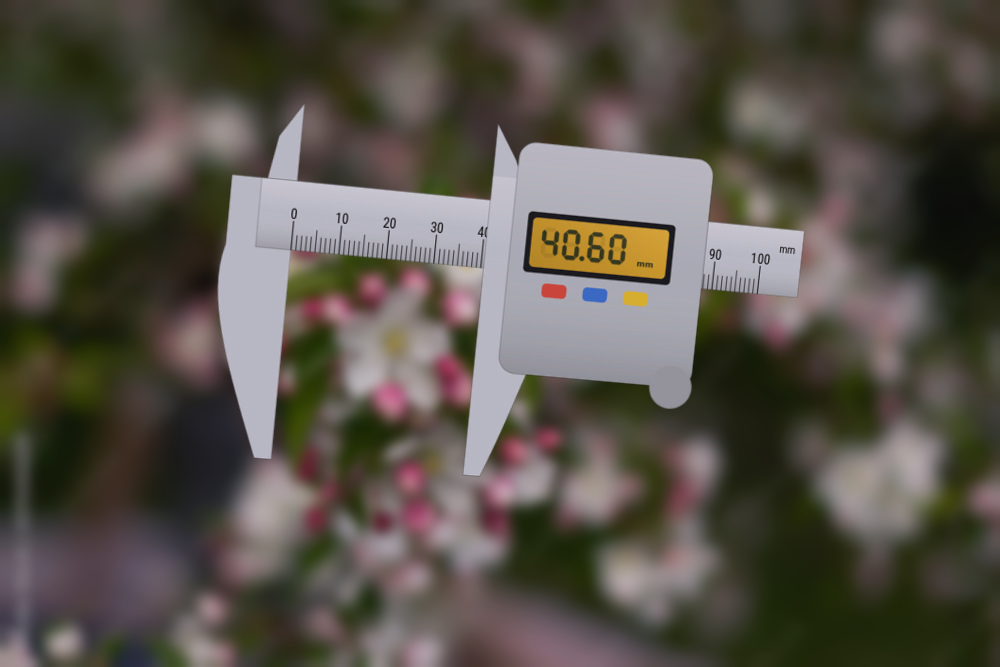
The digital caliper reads 40.60 mm
